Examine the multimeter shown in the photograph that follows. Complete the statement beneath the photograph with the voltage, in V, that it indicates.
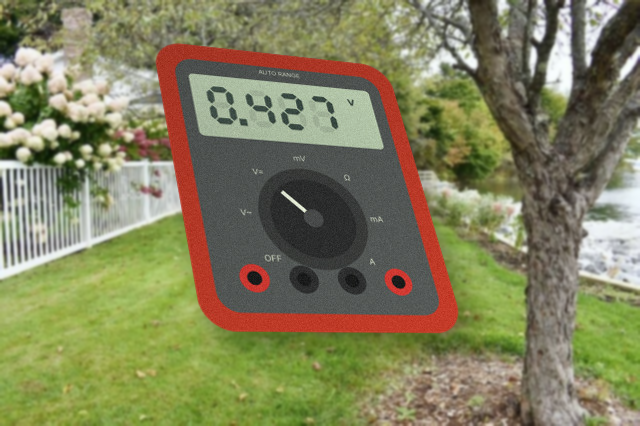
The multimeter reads 0.427 V
